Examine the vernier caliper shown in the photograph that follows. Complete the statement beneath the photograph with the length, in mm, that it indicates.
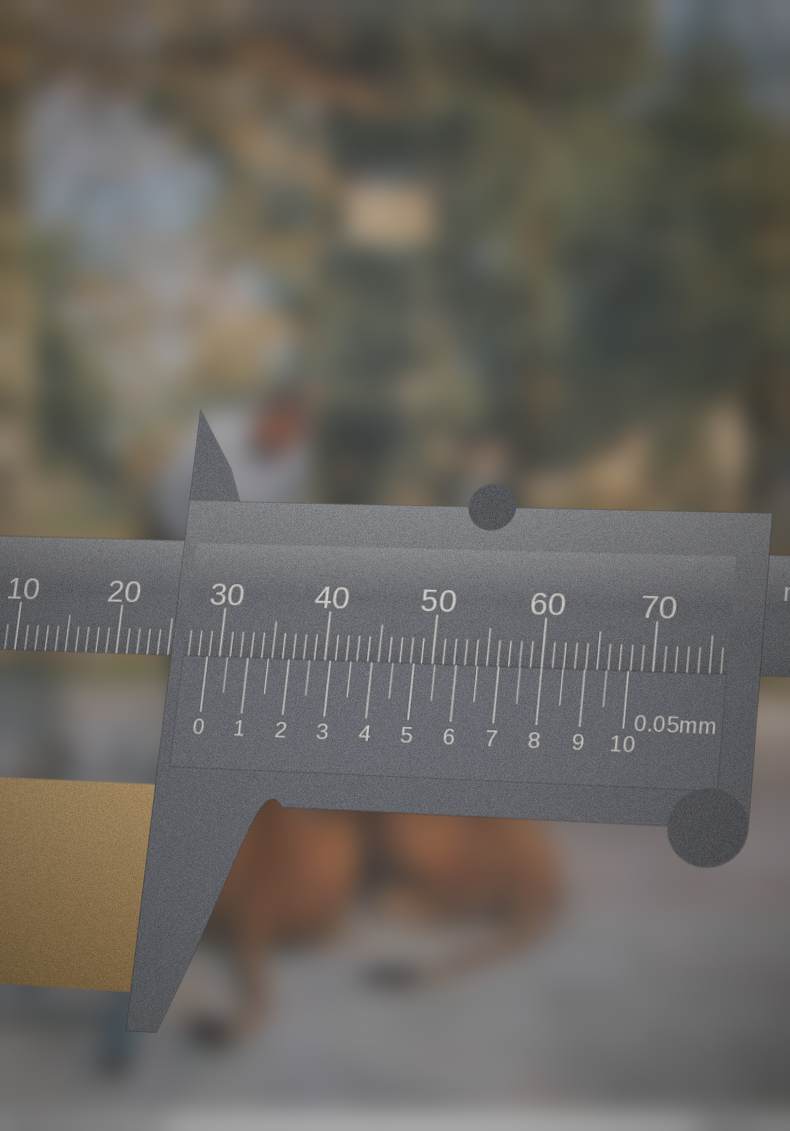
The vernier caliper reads 28.8 mm
